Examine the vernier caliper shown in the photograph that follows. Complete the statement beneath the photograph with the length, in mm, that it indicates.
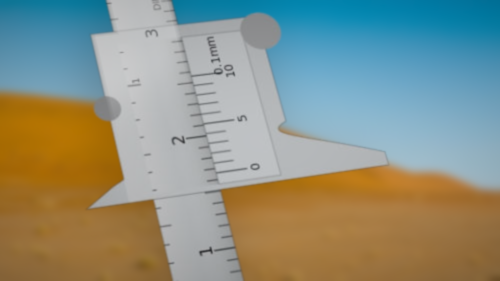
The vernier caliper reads 16.6 mm
